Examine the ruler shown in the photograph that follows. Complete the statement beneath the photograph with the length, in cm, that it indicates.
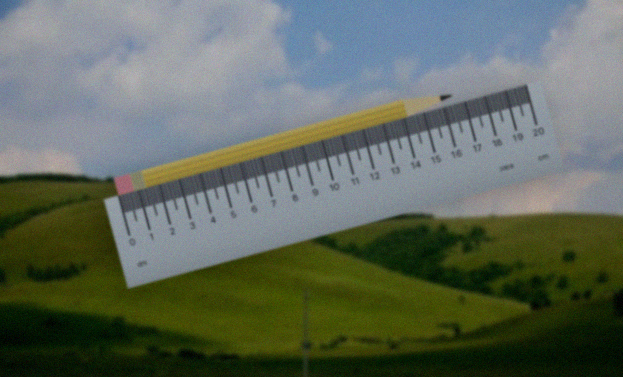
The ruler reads 16.5 cm
